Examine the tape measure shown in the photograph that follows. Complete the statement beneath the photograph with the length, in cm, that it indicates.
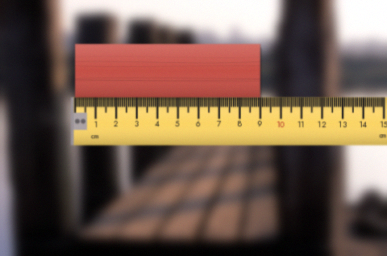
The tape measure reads 9 cm
